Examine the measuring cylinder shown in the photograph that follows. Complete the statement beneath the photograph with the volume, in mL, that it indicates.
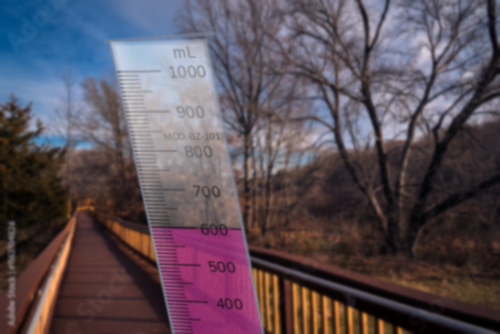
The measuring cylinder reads 600 mL
